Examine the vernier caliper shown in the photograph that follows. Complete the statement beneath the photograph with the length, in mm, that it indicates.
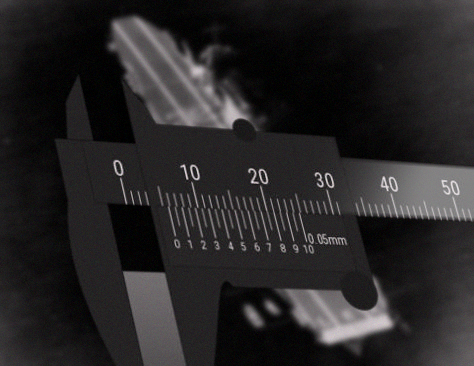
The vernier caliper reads 5.8 mm
